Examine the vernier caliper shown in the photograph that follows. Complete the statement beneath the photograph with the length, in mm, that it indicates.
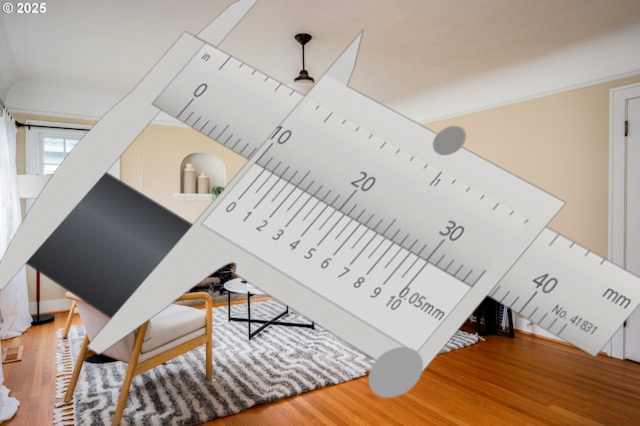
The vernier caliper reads 11.2 mm
